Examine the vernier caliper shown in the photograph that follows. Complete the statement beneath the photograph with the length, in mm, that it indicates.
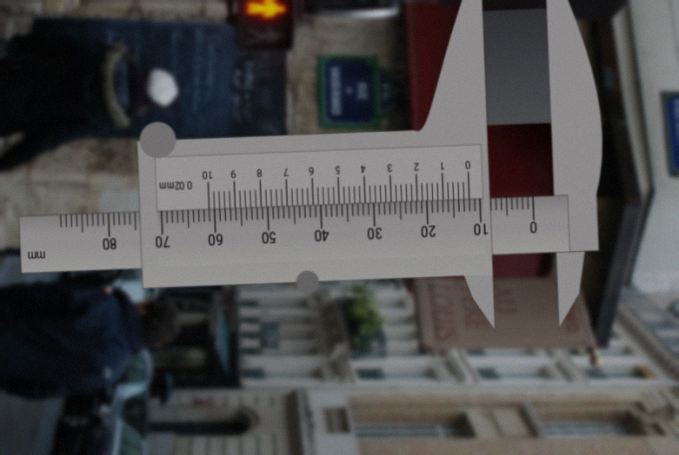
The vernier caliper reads 12.0 mm
